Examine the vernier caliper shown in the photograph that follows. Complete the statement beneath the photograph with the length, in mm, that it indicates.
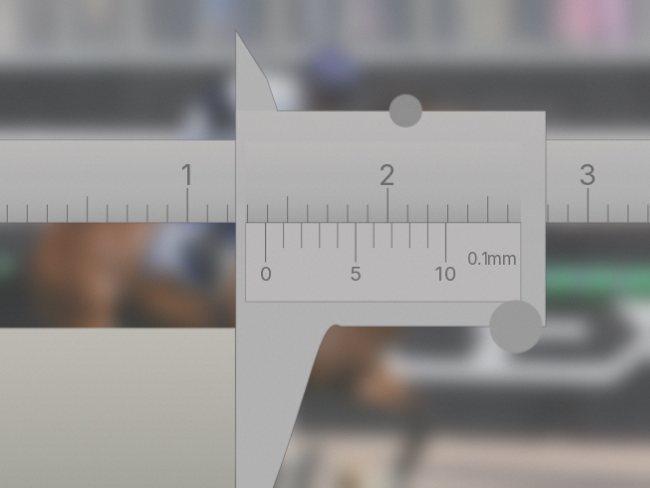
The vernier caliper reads 13.9 mm
